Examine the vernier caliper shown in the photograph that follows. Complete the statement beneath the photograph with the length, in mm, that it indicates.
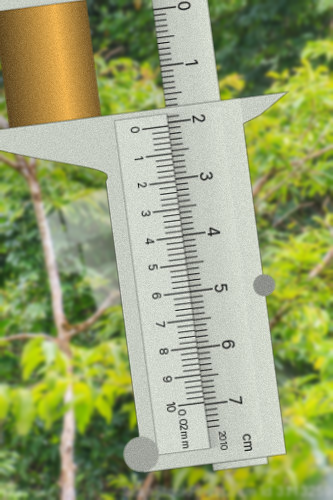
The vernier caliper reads 20.6 mm
